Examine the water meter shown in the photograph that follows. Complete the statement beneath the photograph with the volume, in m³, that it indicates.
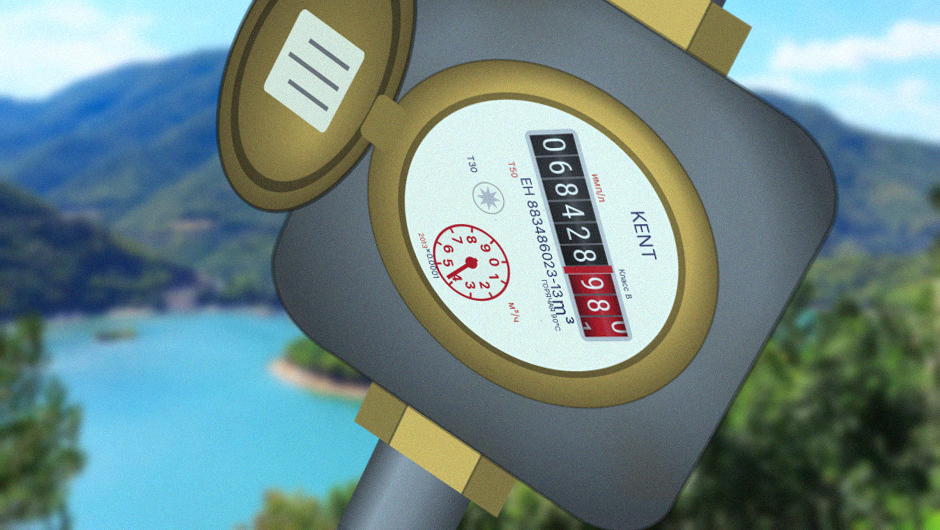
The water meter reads 68428.9804 m³
